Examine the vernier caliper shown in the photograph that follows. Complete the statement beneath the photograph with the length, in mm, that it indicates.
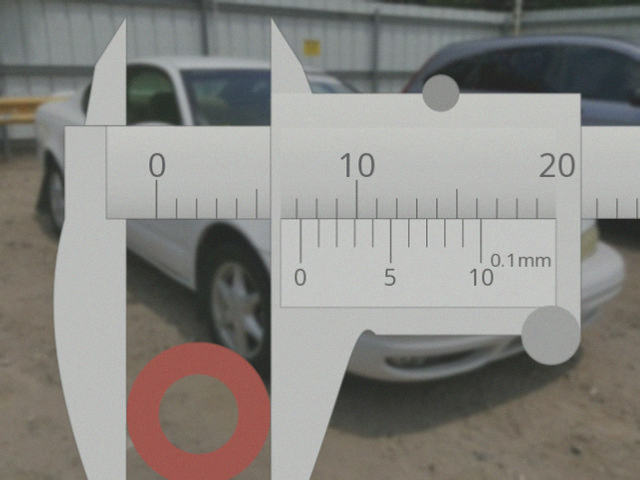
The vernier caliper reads 7.2 mm
